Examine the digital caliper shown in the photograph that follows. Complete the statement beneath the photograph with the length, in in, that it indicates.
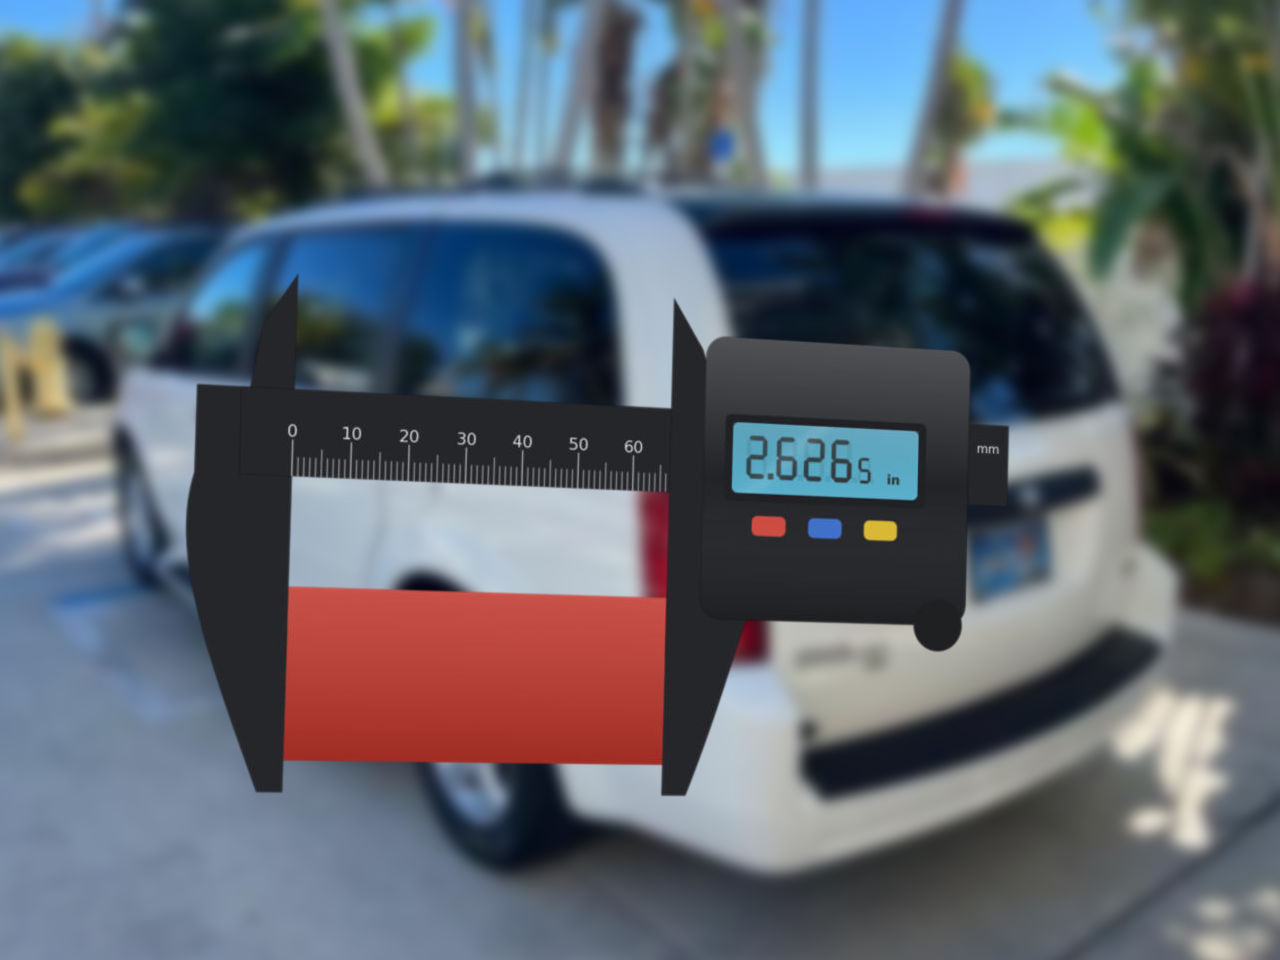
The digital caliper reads 2.6265 in
